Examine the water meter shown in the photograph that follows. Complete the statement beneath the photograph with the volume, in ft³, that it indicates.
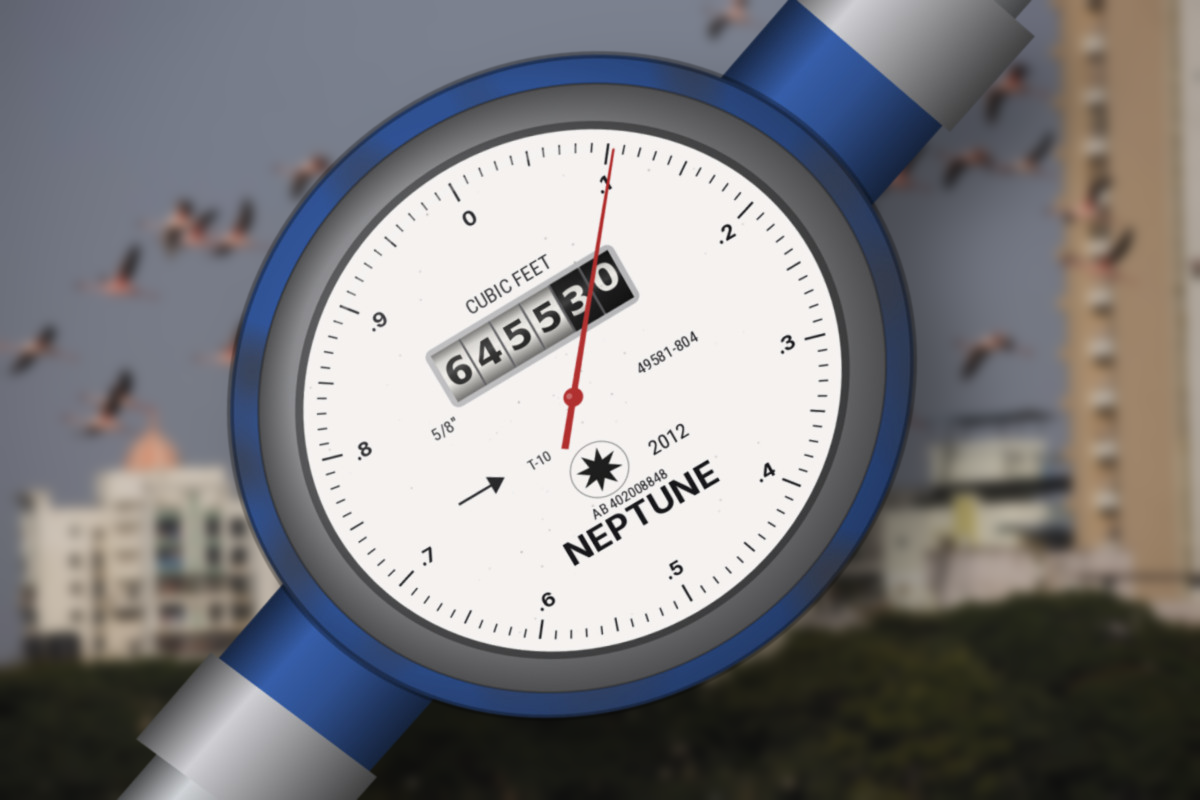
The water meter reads 645530.10 ft³
